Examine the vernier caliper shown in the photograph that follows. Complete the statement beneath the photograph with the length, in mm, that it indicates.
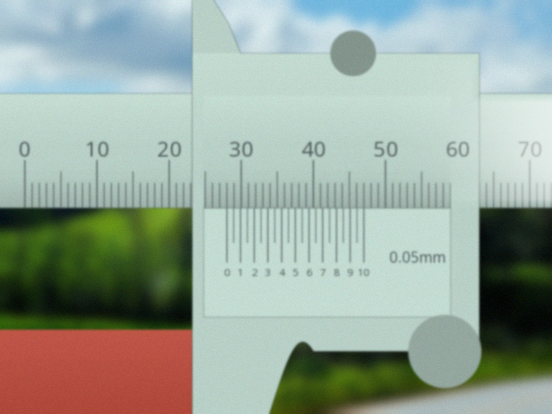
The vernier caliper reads 28.0 mm
